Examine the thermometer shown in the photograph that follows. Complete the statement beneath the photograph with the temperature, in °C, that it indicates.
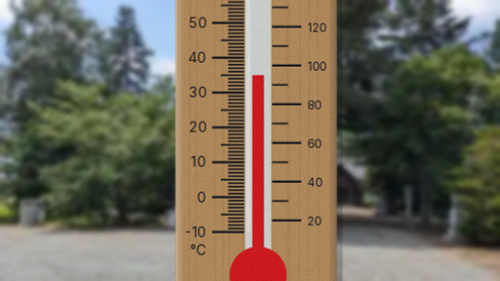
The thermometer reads 35 °C
